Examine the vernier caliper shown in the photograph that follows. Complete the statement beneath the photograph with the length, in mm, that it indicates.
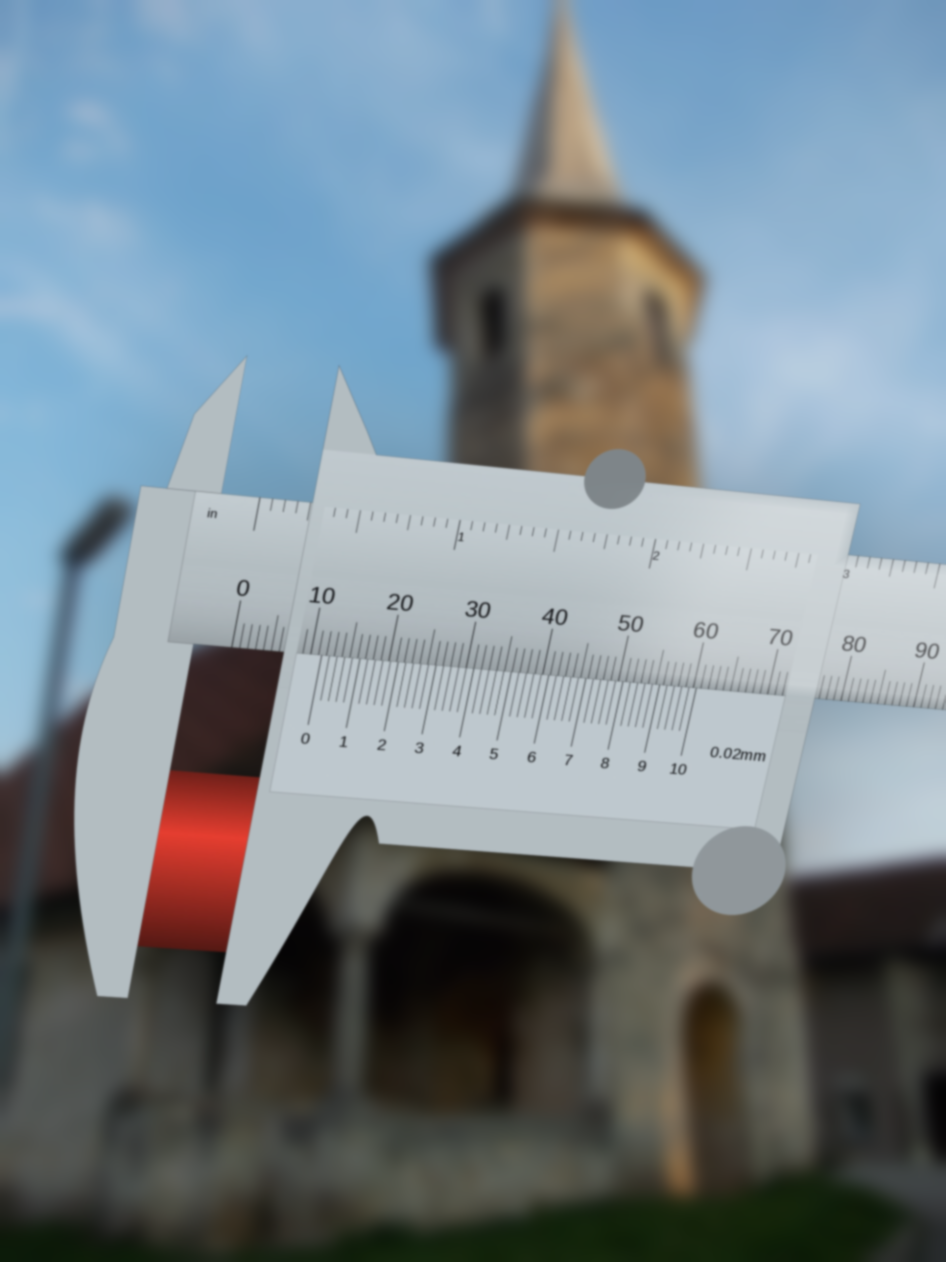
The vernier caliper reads 11.4 mm
